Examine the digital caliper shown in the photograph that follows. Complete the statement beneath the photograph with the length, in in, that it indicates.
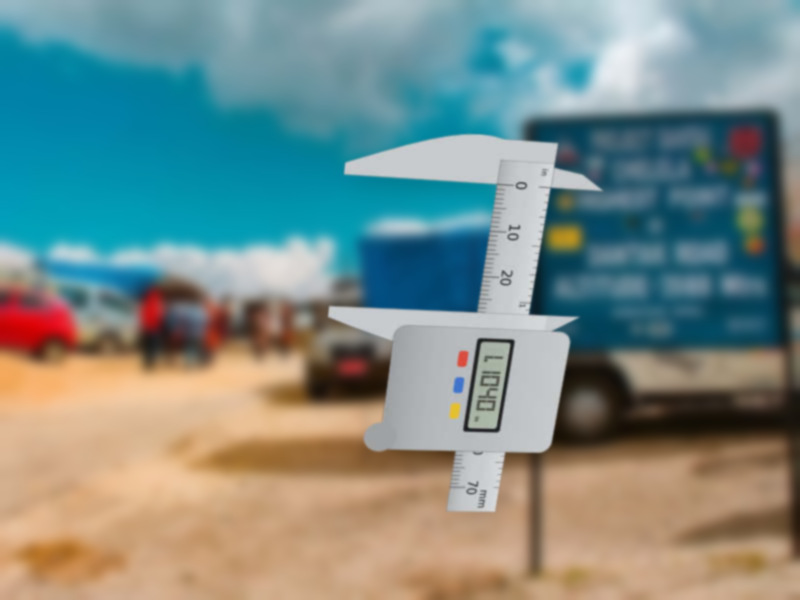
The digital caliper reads 1.1040 in
